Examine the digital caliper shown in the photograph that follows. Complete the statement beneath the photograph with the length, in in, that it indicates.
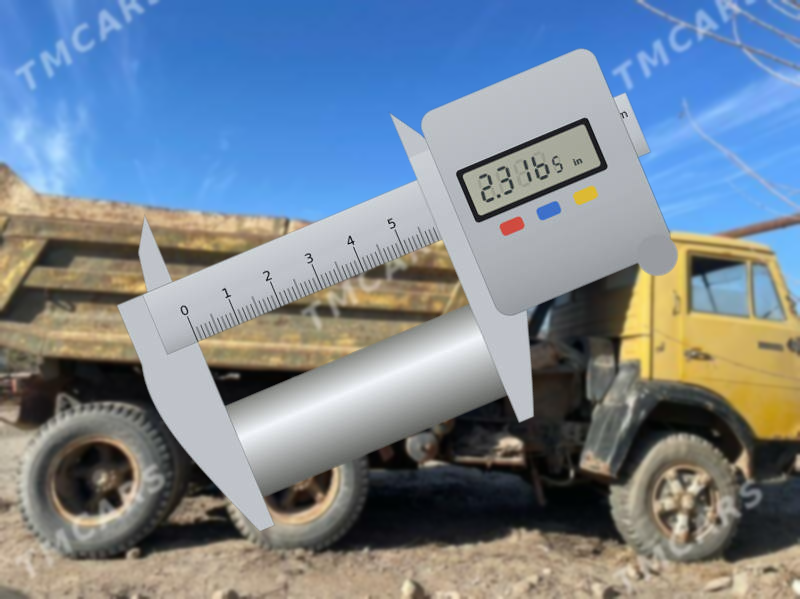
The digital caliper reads 2.3165 in
